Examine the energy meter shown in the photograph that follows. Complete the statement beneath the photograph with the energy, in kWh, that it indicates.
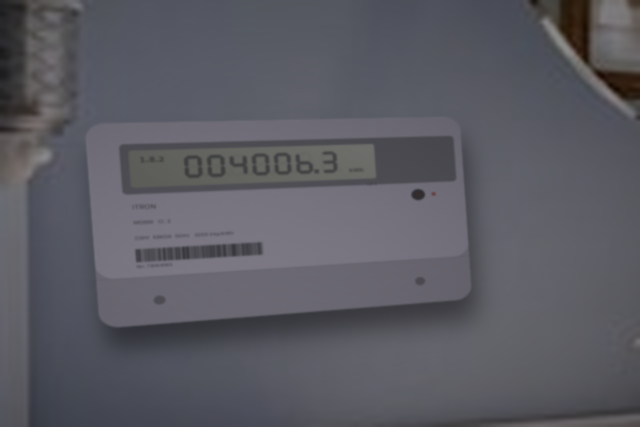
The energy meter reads 4006.3 kWh
